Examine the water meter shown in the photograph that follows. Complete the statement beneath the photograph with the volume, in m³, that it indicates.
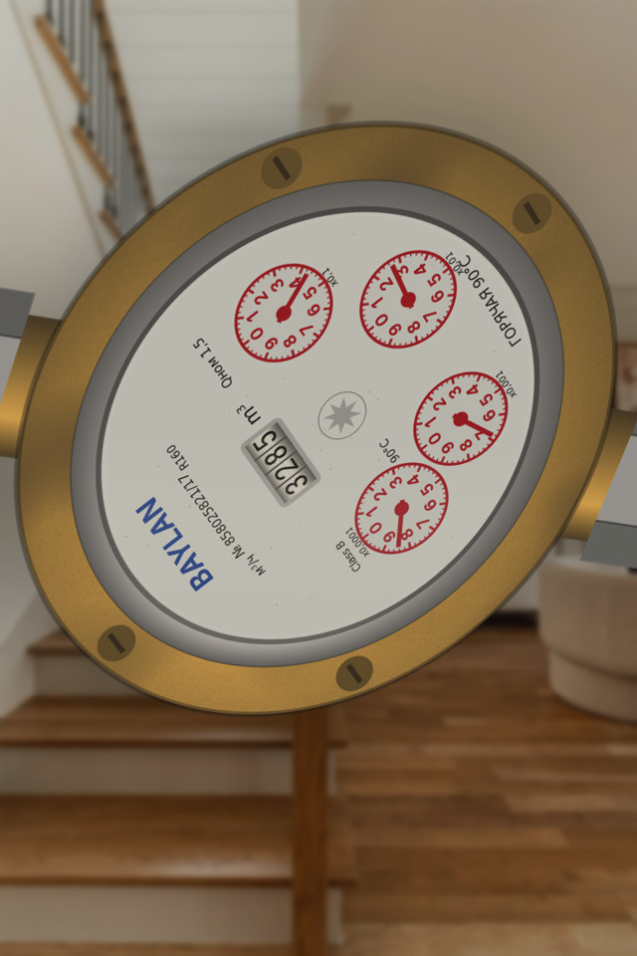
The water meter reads 3285.4268 m³
